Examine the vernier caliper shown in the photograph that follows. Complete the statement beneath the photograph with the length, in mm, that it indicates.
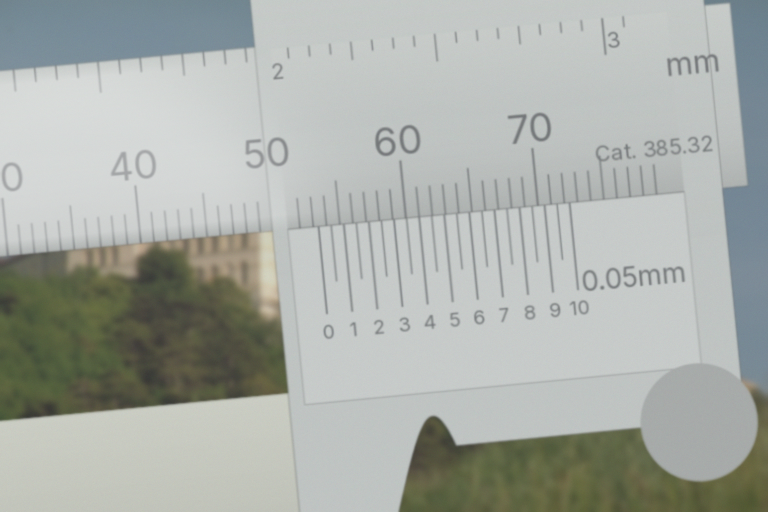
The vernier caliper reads 53.4 mm
